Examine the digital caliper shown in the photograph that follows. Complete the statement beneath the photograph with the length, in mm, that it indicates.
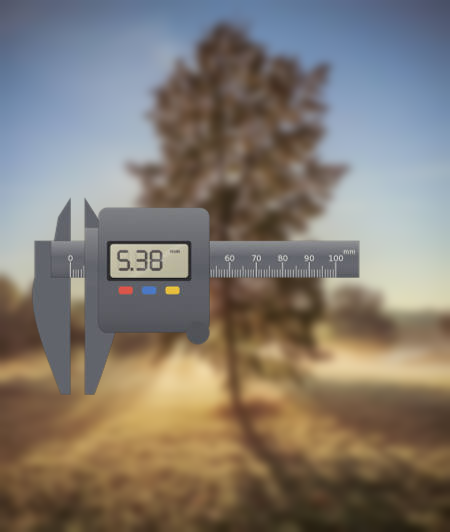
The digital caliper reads 5.38 mm
